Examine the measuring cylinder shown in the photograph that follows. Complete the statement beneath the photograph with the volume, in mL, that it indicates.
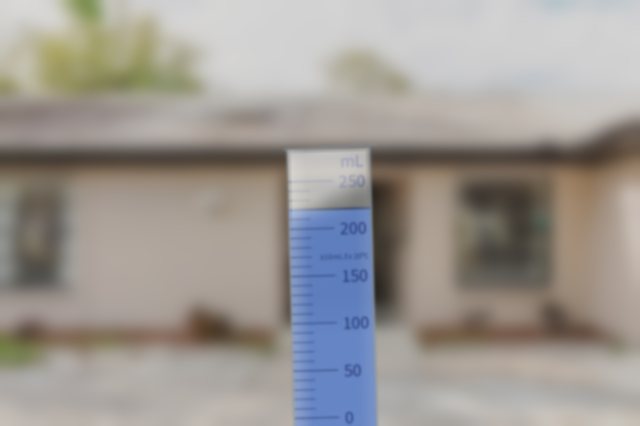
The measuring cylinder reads 220 mL
